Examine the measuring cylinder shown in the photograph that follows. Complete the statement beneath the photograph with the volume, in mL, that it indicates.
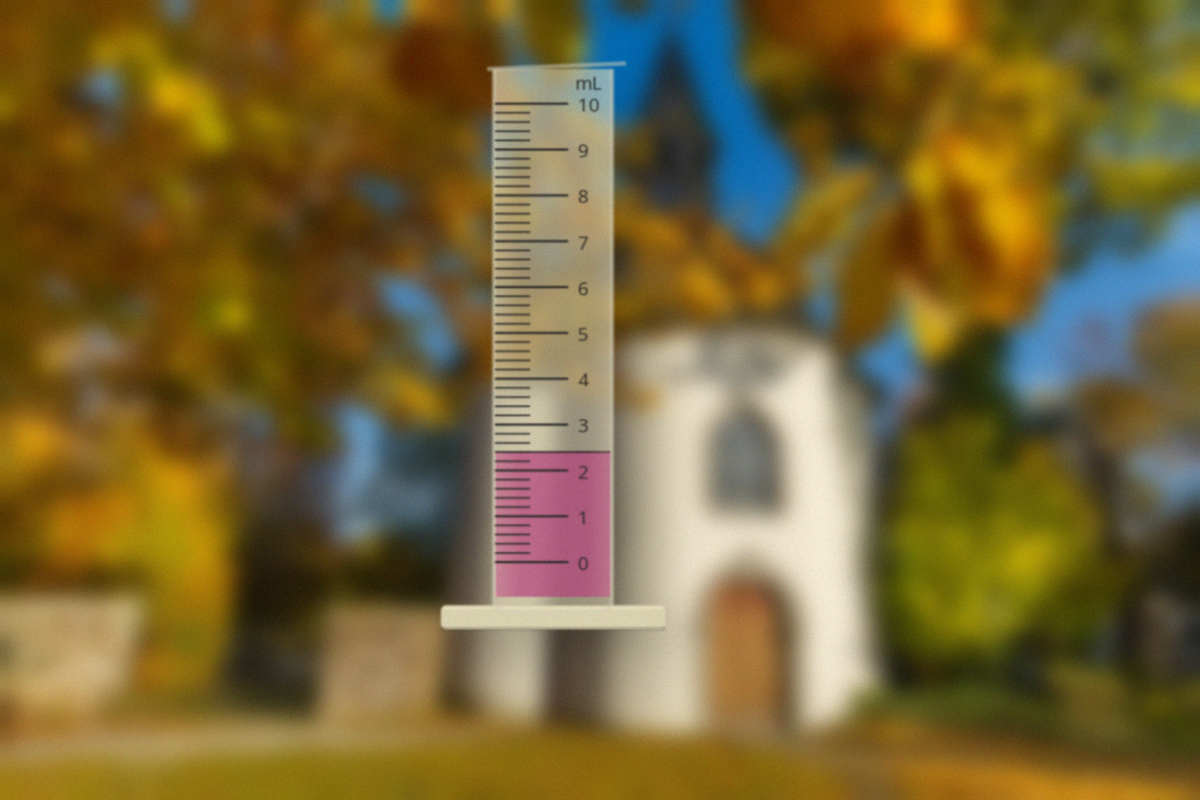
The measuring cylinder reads 2.4 mL
